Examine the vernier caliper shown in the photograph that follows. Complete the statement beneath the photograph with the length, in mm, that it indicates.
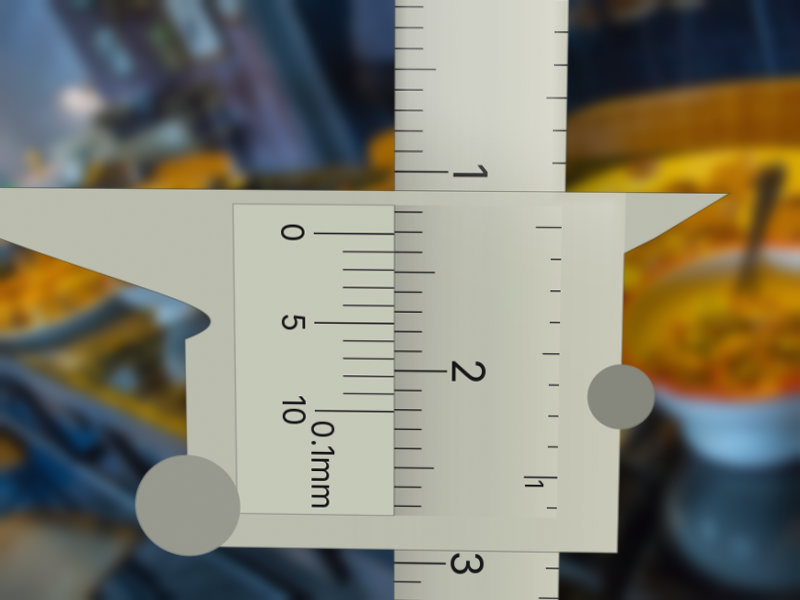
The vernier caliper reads 13.1 mm
